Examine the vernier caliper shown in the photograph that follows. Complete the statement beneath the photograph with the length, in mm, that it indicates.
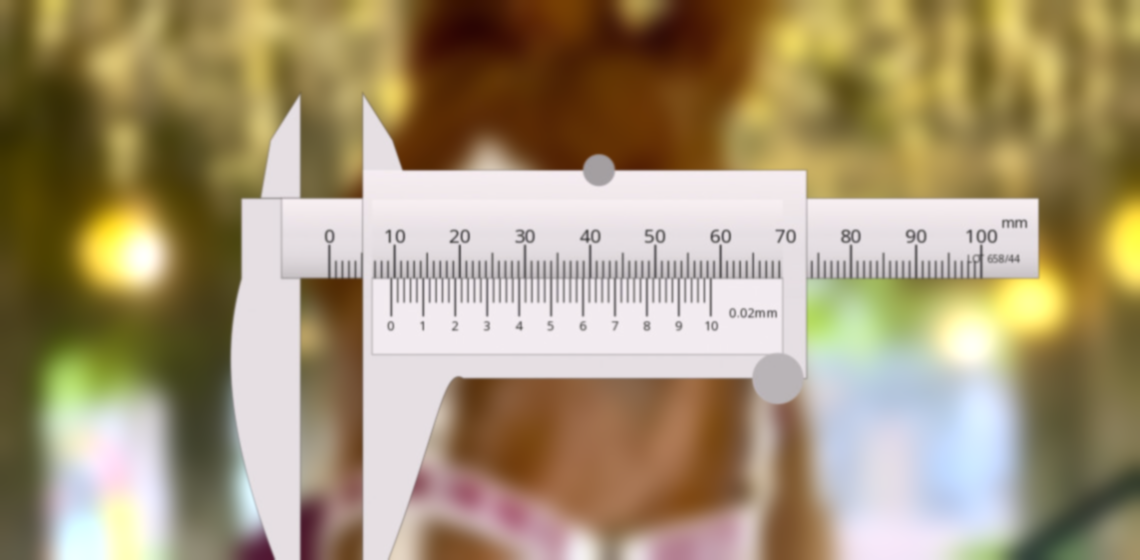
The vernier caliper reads 9.5 mm
